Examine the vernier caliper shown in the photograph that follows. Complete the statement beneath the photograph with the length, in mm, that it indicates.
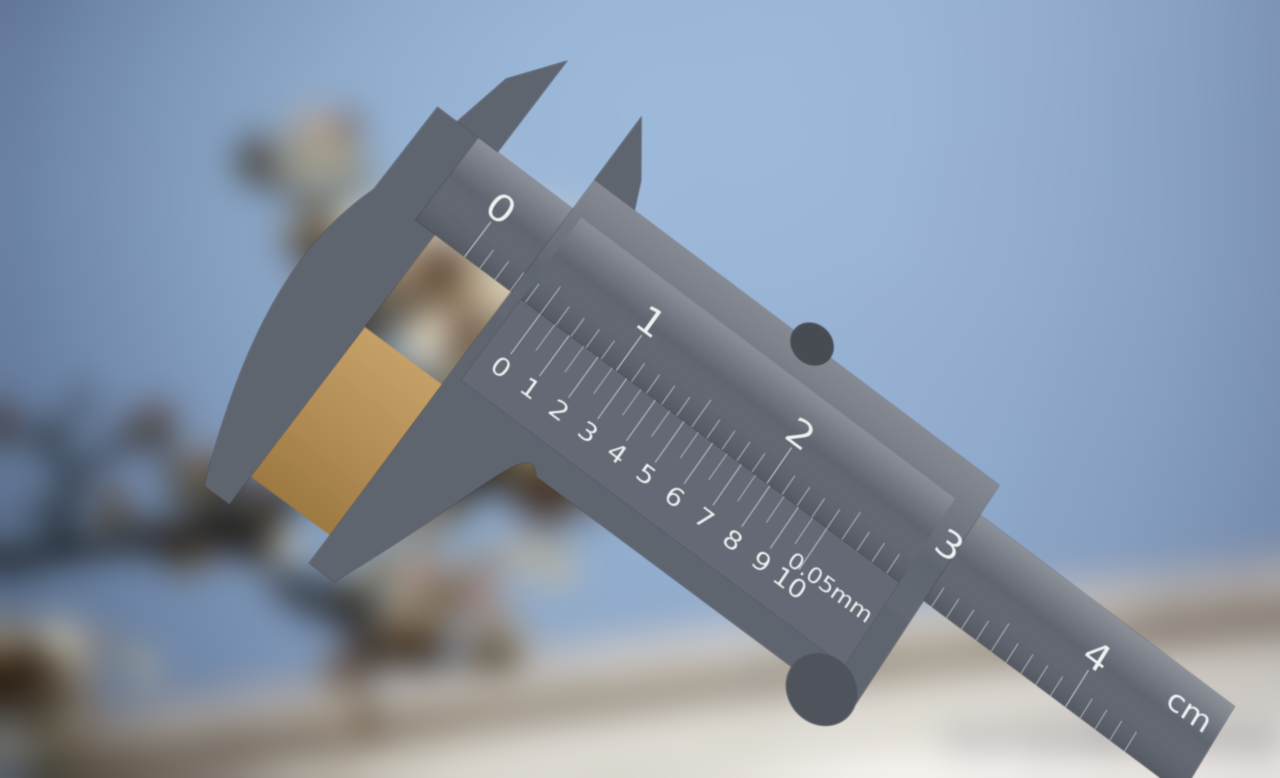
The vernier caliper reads 5.0 mm
